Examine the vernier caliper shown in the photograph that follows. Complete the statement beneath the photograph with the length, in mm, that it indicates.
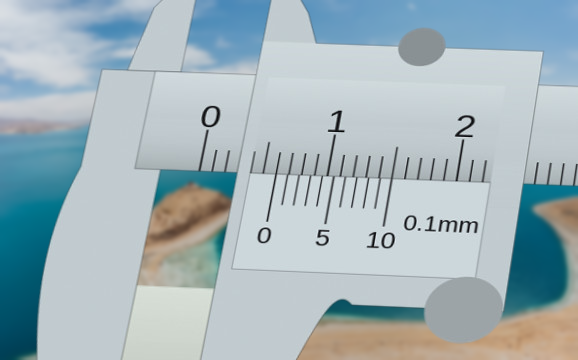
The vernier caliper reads 6.0 mm
